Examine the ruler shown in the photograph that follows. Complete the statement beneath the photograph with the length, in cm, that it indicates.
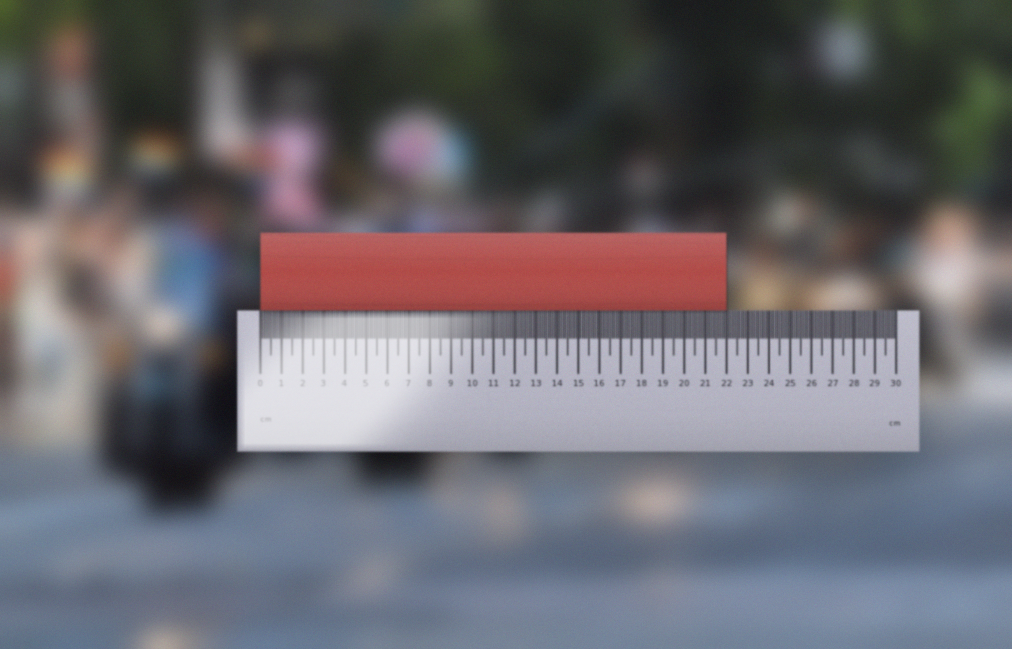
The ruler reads 22 cm
